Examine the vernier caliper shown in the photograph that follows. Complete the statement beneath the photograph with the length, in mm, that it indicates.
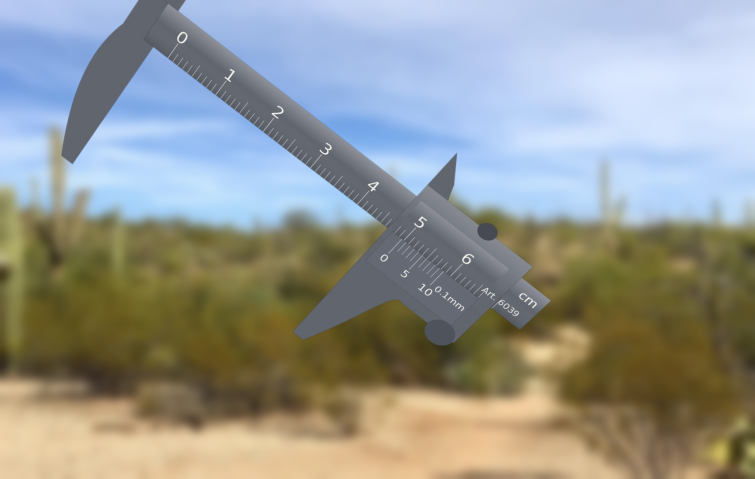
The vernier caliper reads 49.6 mm
